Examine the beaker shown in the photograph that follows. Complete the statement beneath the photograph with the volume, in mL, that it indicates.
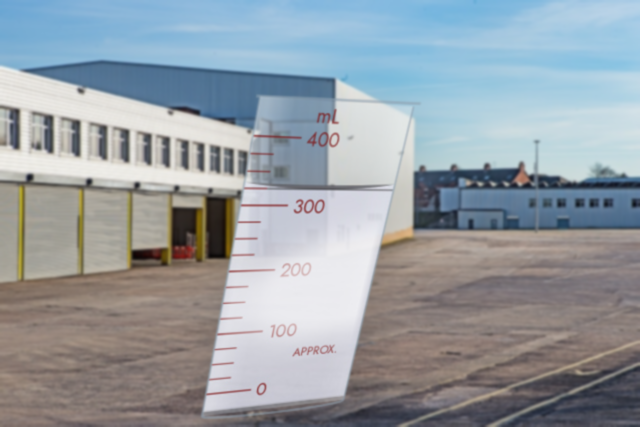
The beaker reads 325 mL
